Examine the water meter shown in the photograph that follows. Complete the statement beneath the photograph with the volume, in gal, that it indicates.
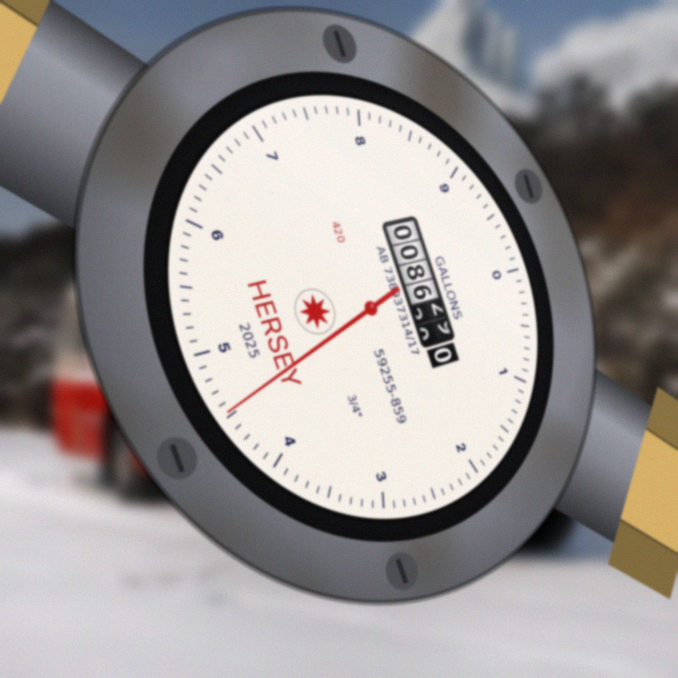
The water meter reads 86294.5 gal
